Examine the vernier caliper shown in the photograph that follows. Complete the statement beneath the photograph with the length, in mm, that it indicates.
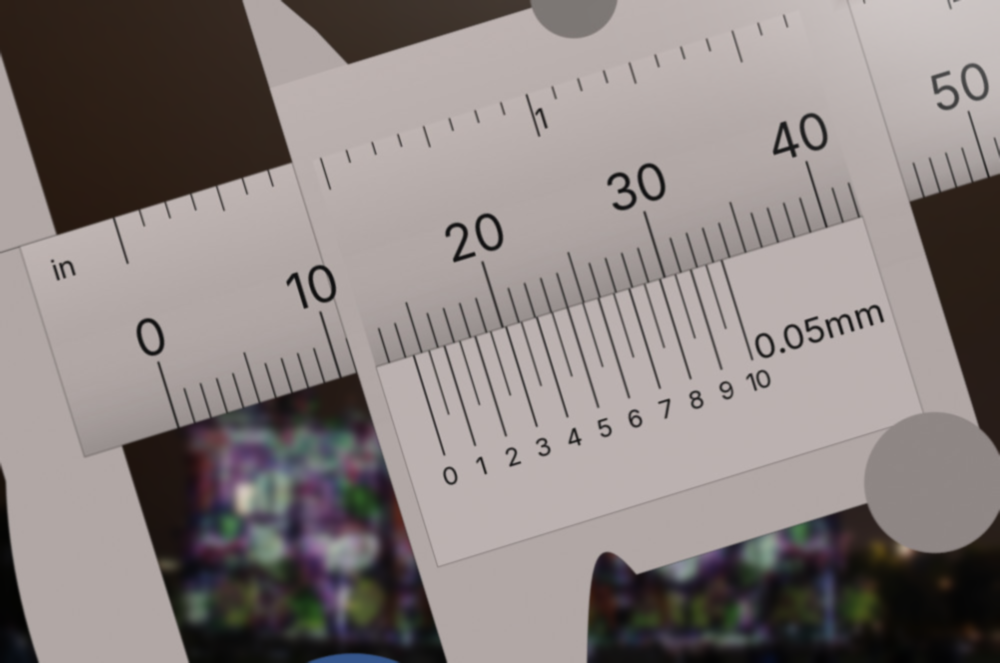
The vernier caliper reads 14.5 mm
